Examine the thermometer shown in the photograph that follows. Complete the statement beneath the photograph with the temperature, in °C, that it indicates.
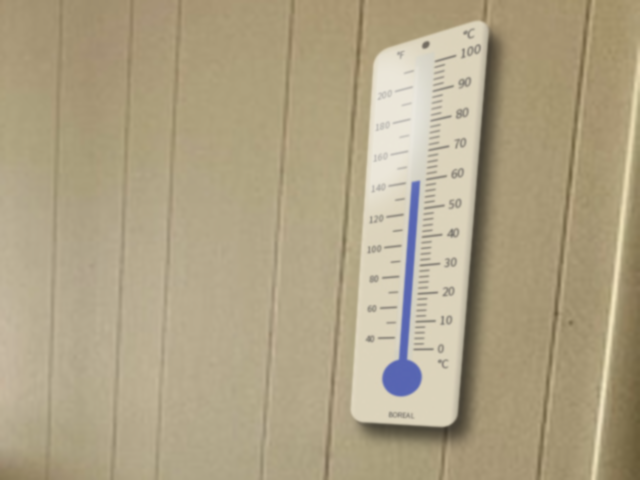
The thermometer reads 60 °C
